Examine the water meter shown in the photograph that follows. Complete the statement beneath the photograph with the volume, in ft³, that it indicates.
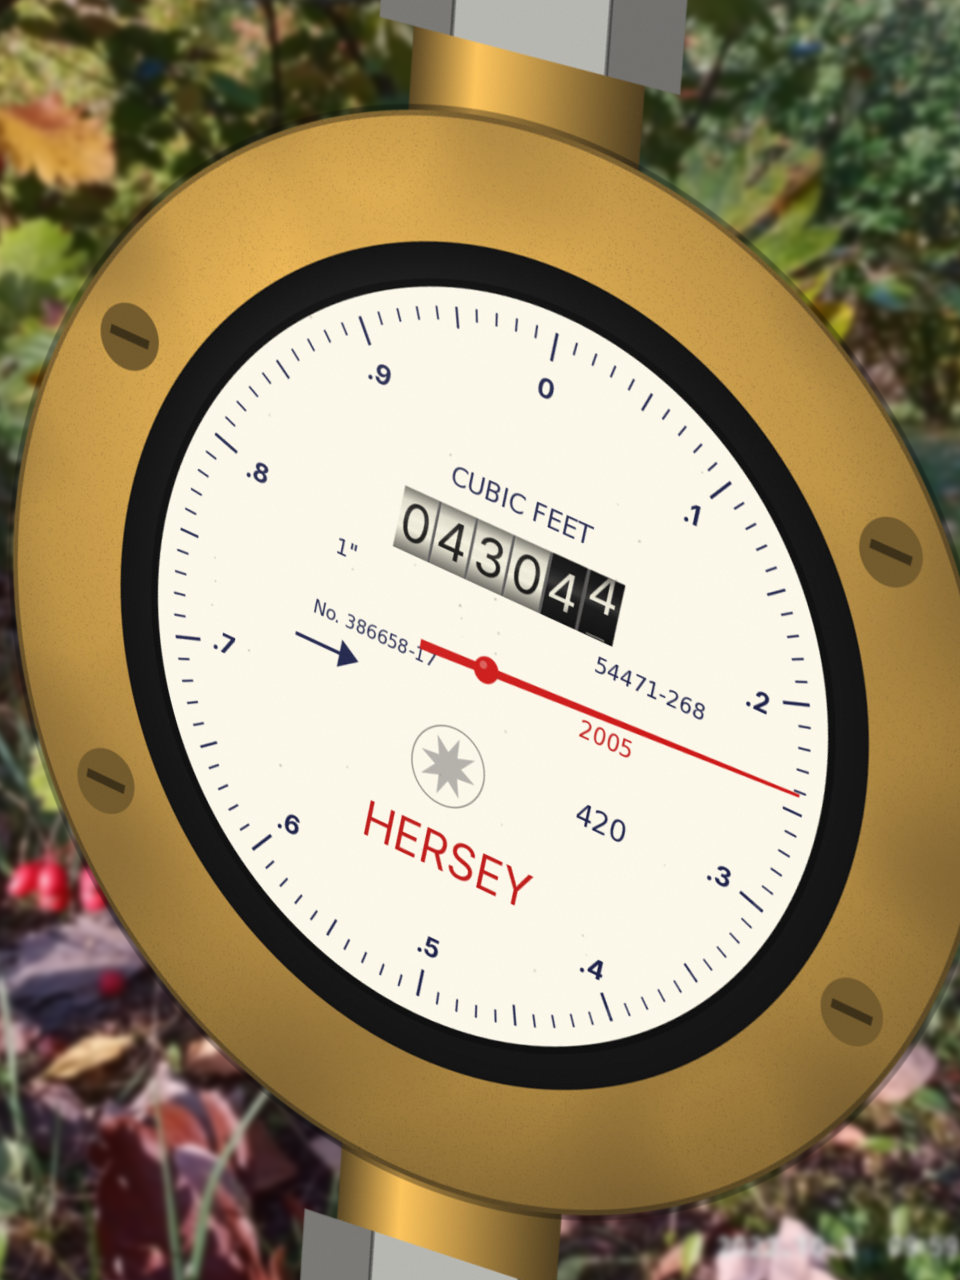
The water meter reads 43044.24 ft³
